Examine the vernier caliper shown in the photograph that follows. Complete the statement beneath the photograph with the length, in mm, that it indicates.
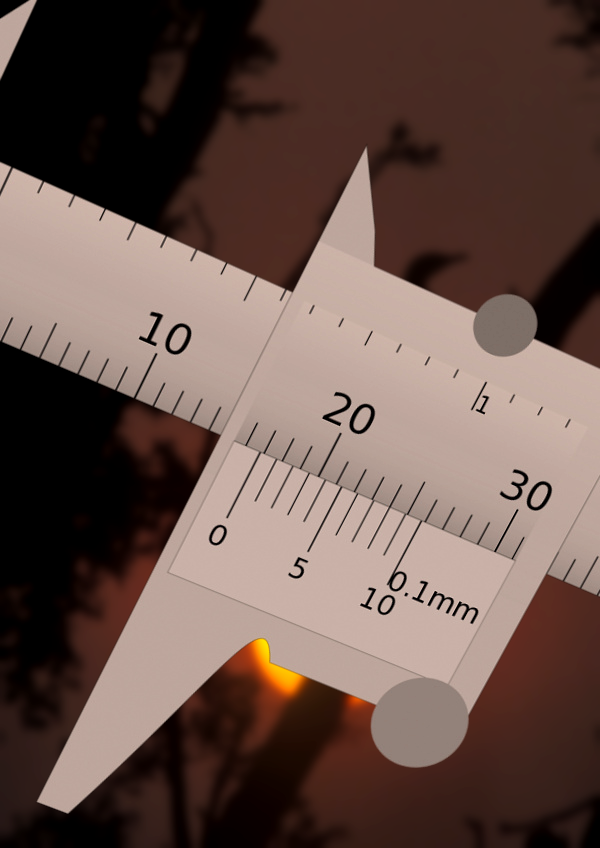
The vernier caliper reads 16.8 mm
